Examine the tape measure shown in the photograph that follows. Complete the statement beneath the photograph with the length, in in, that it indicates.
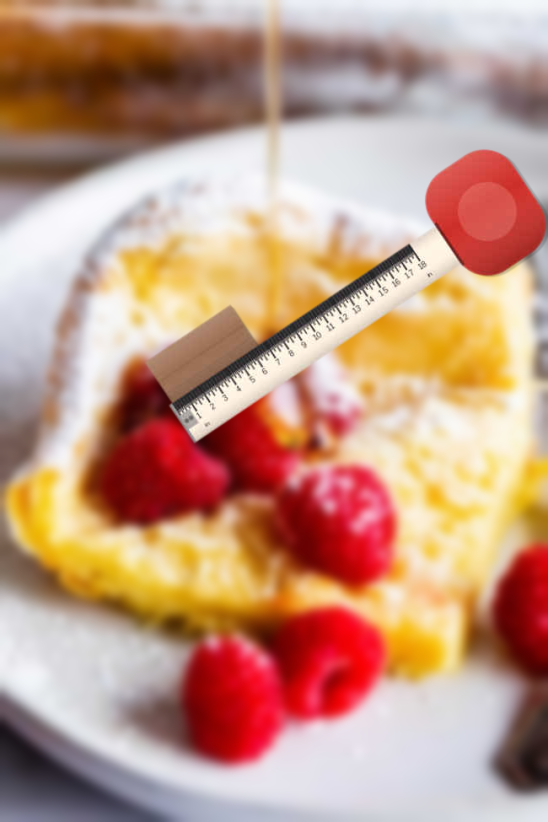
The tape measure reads 6.5 in
